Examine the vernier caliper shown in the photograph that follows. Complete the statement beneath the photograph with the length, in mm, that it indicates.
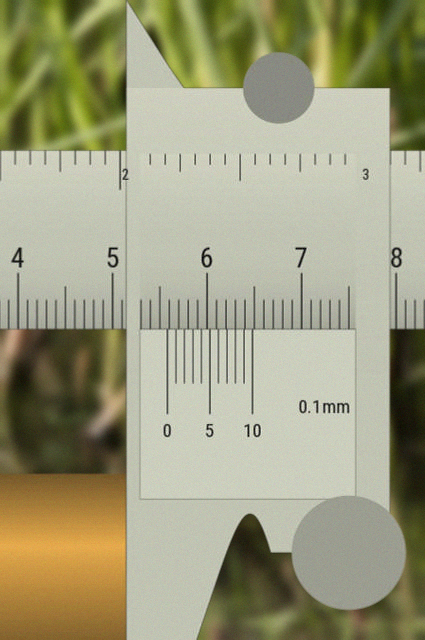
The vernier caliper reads 55.8 mm
